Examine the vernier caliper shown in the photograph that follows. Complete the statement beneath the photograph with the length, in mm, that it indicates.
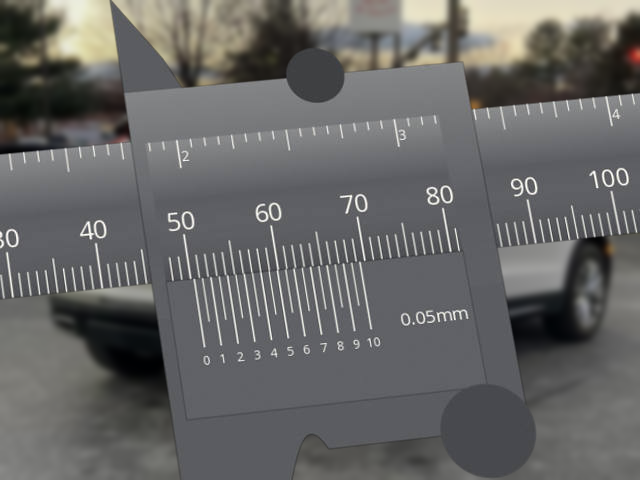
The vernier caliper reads 50.4 mm
